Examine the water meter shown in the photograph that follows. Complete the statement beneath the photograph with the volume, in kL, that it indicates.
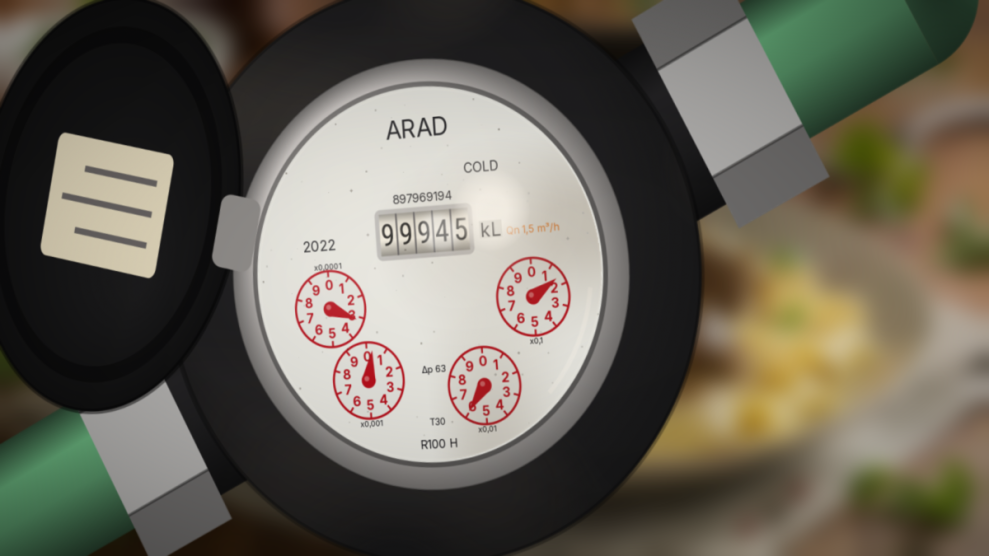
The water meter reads 99945.1603 kL
